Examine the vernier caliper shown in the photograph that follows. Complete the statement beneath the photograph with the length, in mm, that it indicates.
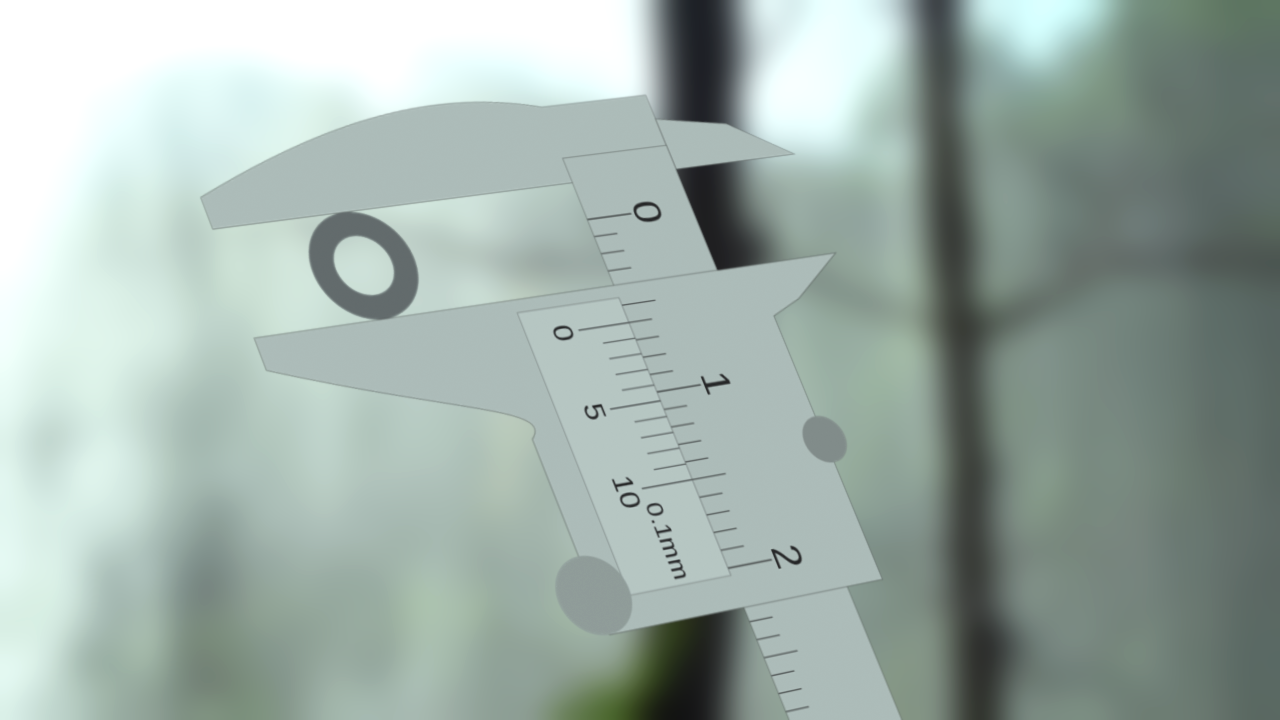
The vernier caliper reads 6.0 mm
